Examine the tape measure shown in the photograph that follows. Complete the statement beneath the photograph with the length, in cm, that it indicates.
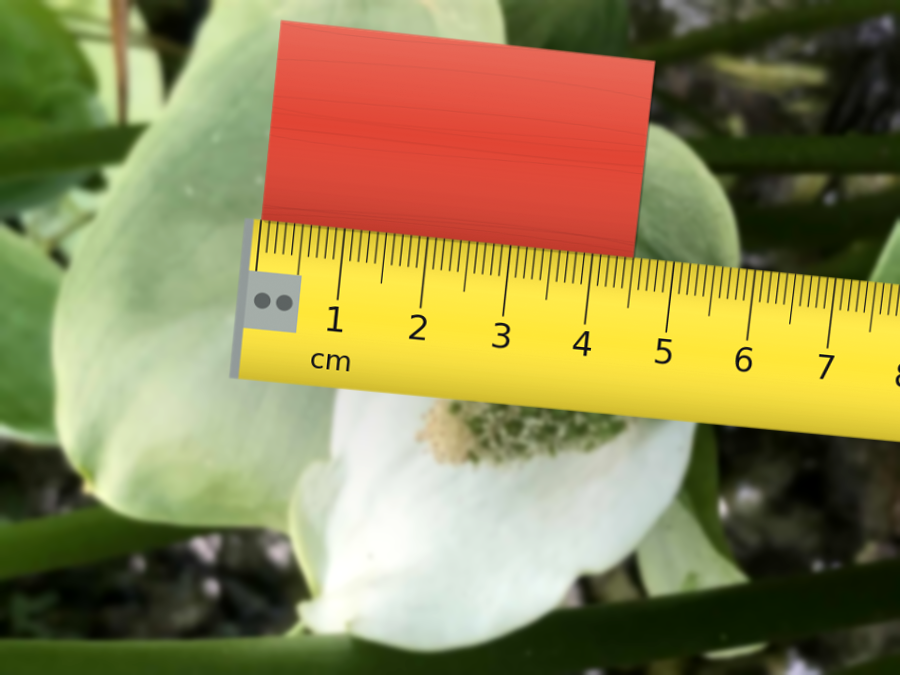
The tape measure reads 4.5 cm
